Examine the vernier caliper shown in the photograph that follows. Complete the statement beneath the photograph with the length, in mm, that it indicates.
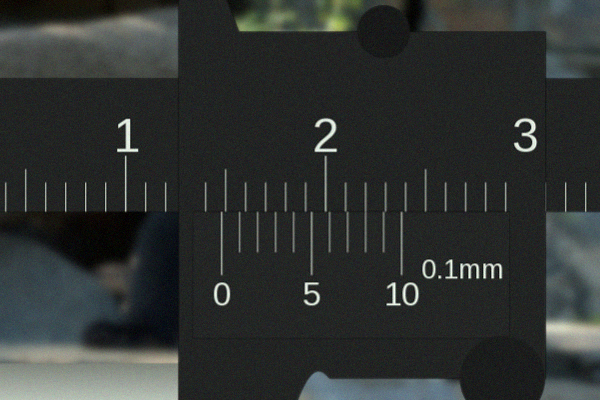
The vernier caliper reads 14.8 mm
